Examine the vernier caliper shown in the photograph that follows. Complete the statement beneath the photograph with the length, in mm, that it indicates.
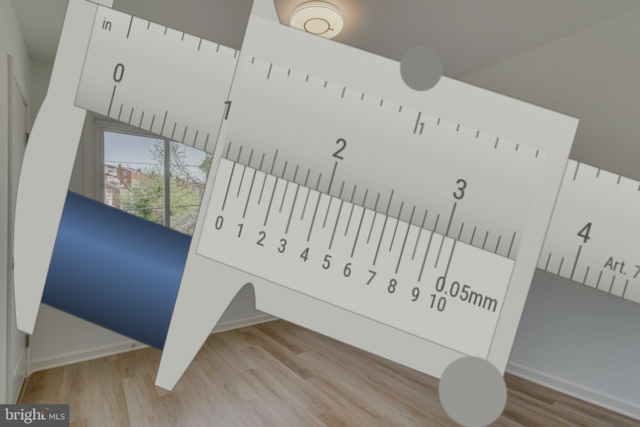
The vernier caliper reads 11.8 mm
